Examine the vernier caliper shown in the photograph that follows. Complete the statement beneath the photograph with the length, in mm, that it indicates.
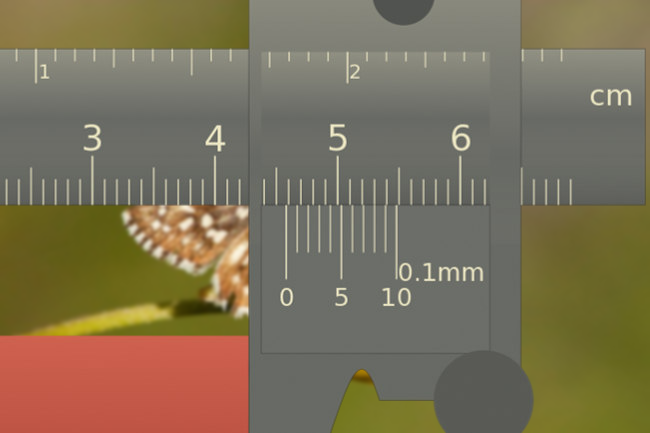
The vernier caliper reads 45.8 mm
